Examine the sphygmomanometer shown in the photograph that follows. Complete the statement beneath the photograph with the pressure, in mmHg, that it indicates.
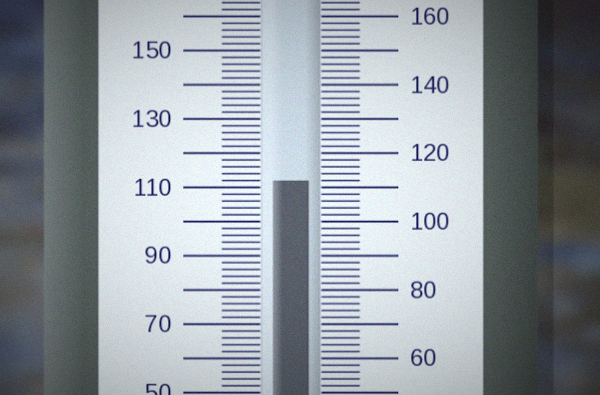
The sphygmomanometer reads 112 mmHg
